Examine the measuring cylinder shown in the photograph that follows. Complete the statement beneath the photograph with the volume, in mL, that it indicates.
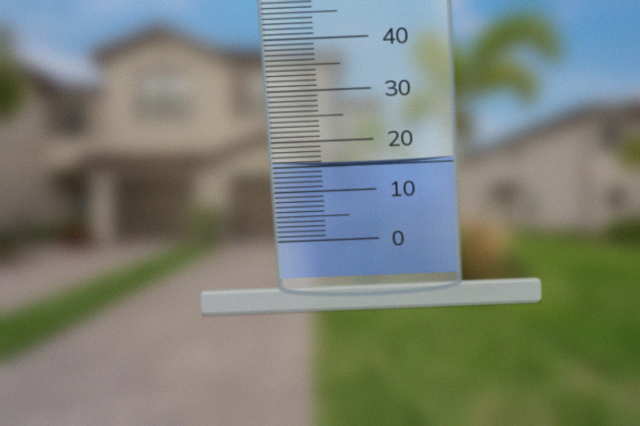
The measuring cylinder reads 15 mL
